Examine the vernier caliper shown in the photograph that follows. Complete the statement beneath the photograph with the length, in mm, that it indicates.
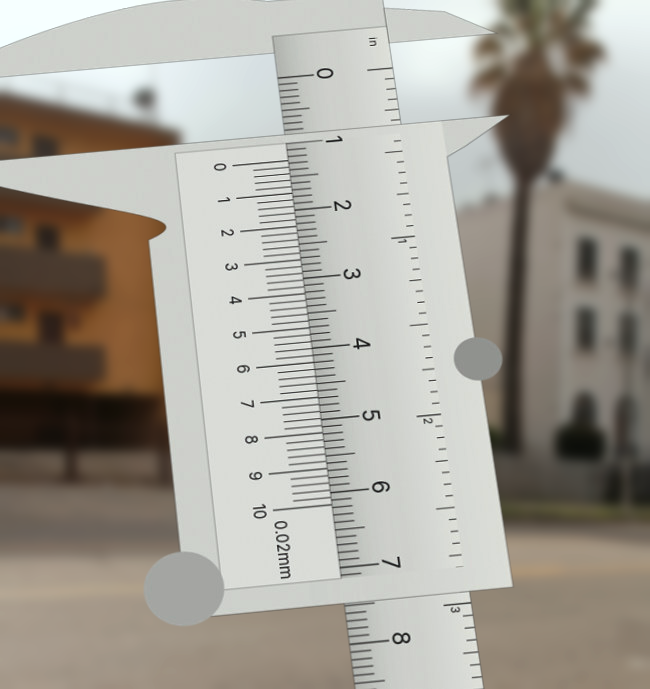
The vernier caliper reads 12.6 mm
